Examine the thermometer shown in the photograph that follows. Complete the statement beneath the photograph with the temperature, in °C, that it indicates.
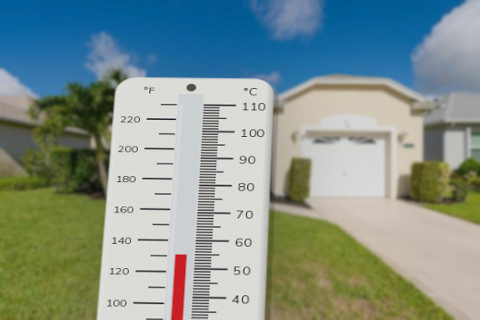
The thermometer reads 55 °C
